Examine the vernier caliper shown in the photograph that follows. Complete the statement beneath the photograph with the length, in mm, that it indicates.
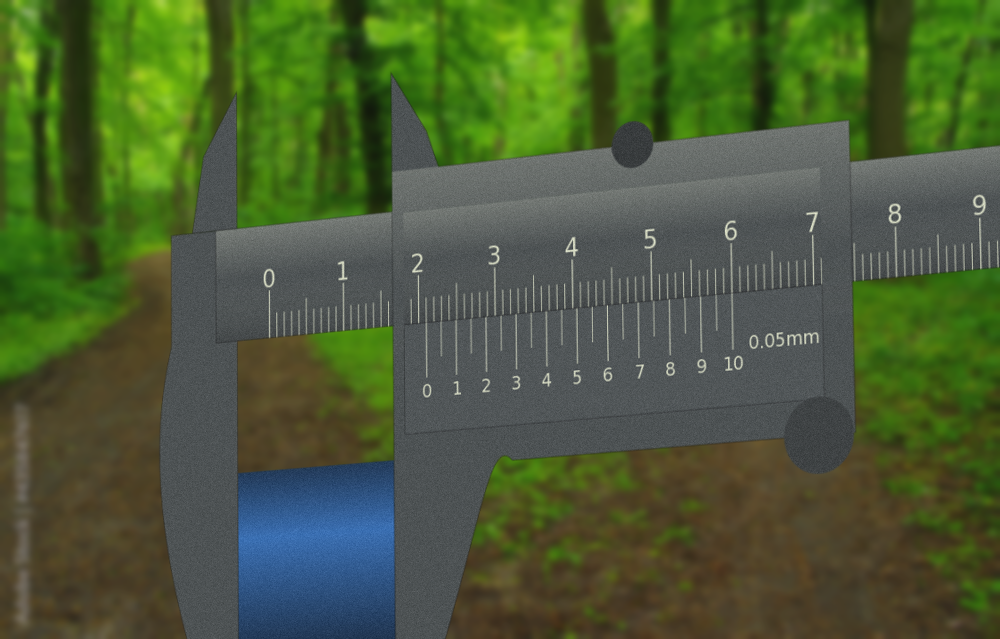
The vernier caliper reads 21.0 mm
